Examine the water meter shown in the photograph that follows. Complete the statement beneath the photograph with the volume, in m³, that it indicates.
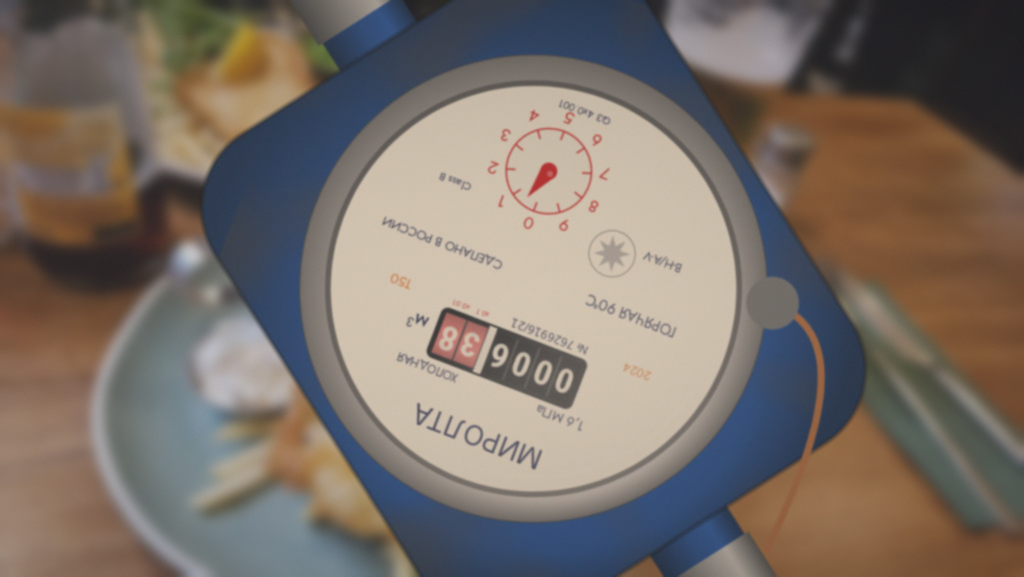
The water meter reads 6.380 m³
